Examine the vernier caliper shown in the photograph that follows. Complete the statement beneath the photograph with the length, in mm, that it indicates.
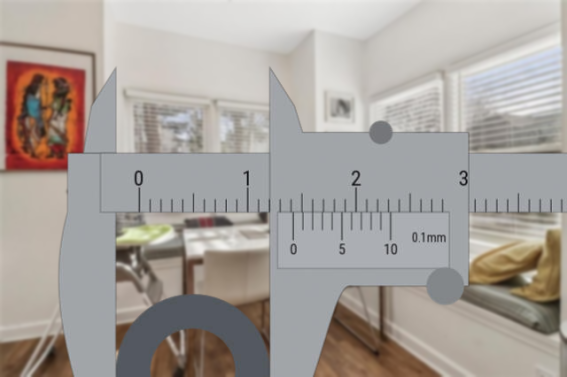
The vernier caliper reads 14.2 mm
